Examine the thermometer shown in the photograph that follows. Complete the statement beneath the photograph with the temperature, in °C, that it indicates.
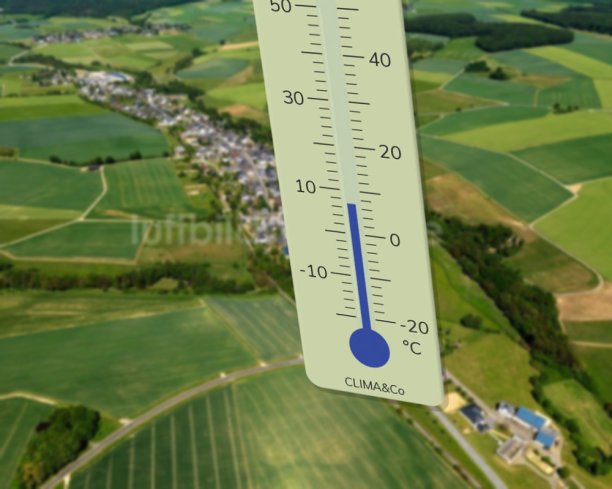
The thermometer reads 7 °C
